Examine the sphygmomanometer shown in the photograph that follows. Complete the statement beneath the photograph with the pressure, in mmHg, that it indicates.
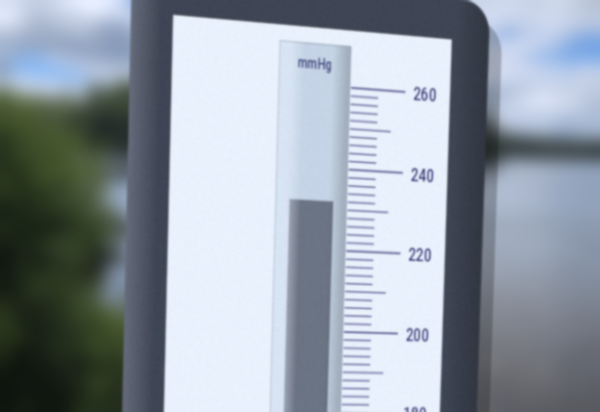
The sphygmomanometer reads 232 mmHg
